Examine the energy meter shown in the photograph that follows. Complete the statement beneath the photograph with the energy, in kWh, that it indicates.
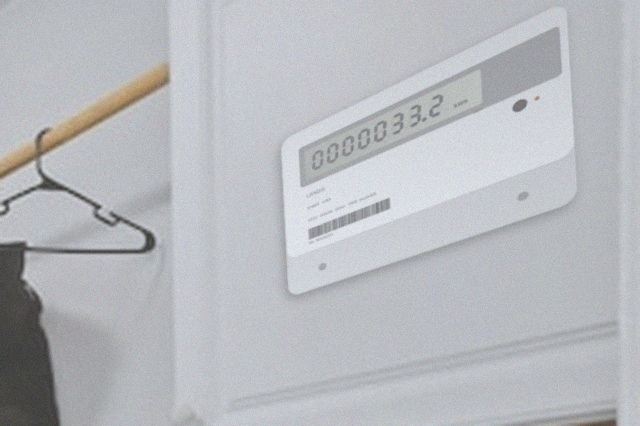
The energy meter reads 33.2 kWh
